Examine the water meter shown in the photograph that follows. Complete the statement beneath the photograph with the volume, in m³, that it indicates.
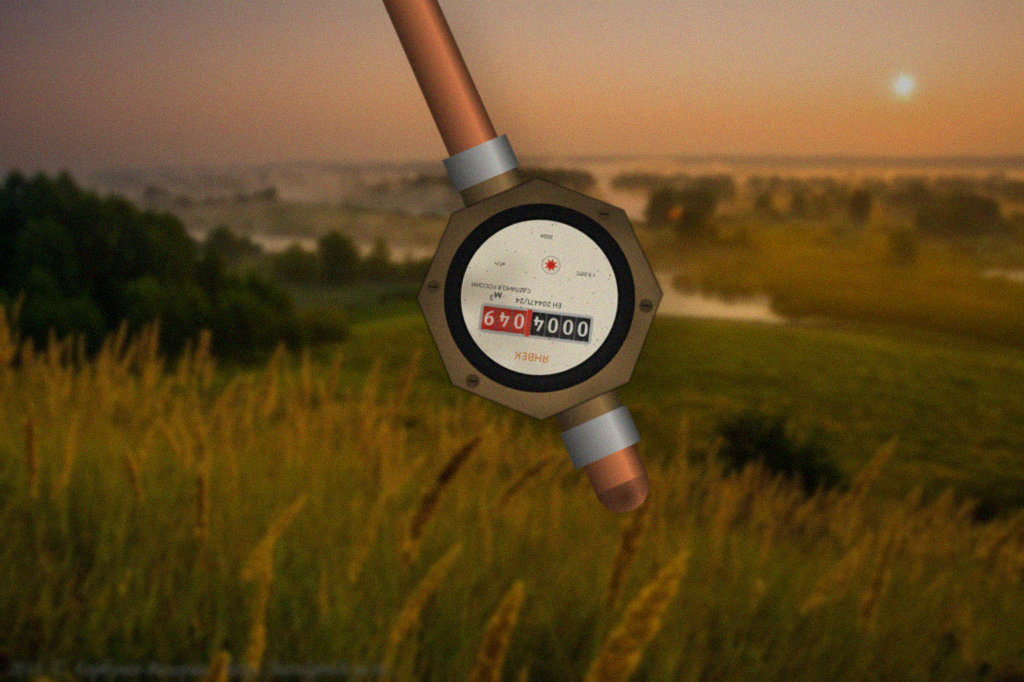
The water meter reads 4.049 m³
